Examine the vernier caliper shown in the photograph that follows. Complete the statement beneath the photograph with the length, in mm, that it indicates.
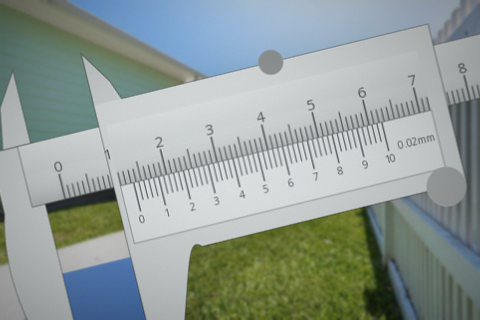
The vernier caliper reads 13.5 mm
